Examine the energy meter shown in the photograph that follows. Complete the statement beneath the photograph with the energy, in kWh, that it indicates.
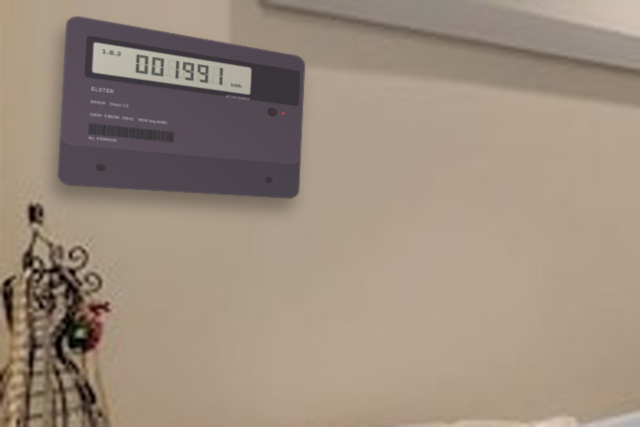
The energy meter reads 1991 kWh
